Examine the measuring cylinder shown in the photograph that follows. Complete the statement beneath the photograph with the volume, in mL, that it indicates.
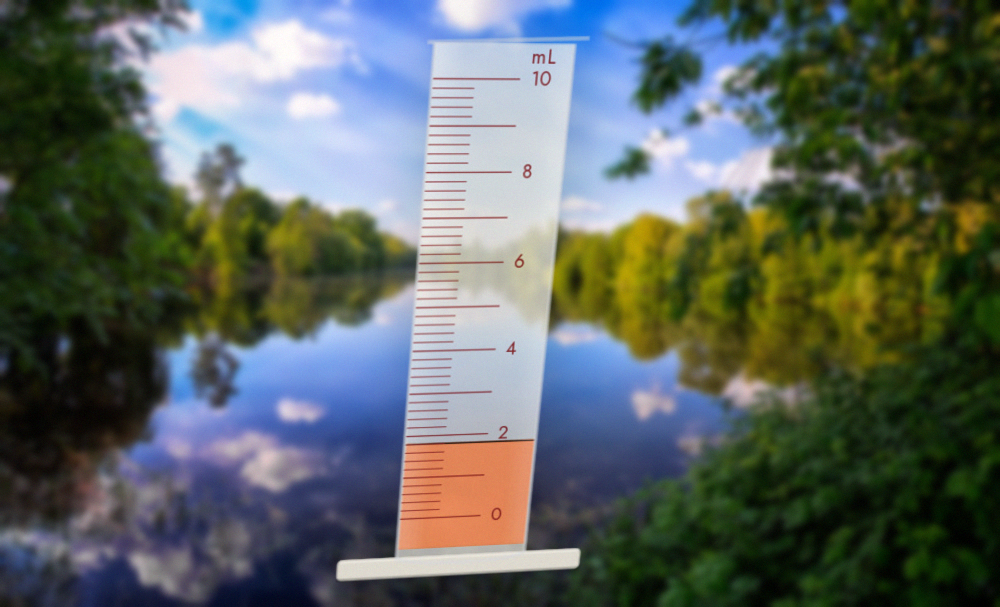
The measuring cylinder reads 1.8 mL
